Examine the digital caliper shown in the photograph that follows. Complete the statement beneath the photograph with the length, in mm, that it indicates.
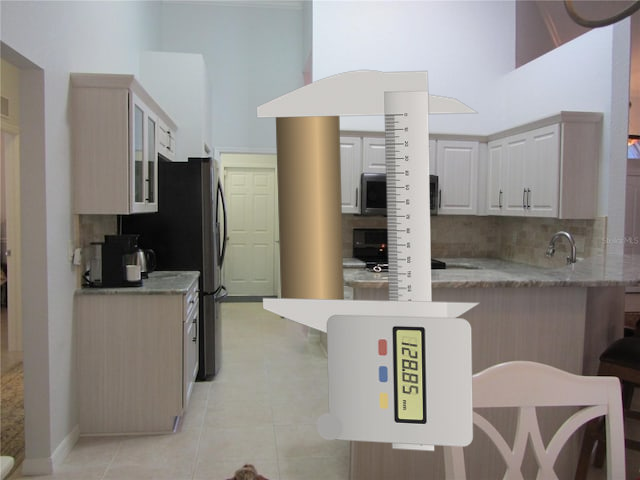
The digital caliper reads 128.85 mm
